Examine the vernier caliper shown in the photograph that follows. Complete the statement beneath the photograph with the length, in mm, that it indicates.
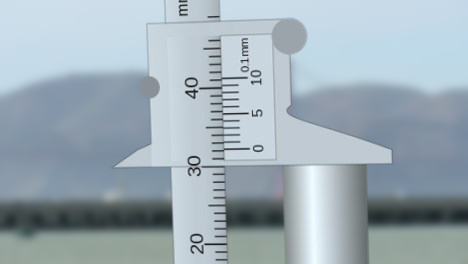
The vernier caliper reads 32.2 mm
